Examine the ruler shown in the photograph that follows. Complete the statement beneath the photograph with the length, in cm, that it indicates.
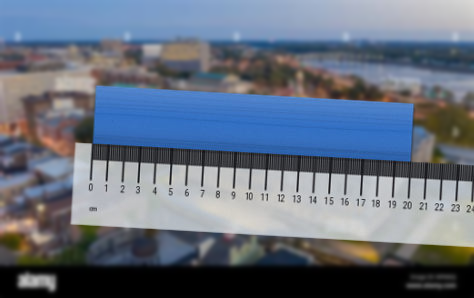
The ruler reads 20 cm
